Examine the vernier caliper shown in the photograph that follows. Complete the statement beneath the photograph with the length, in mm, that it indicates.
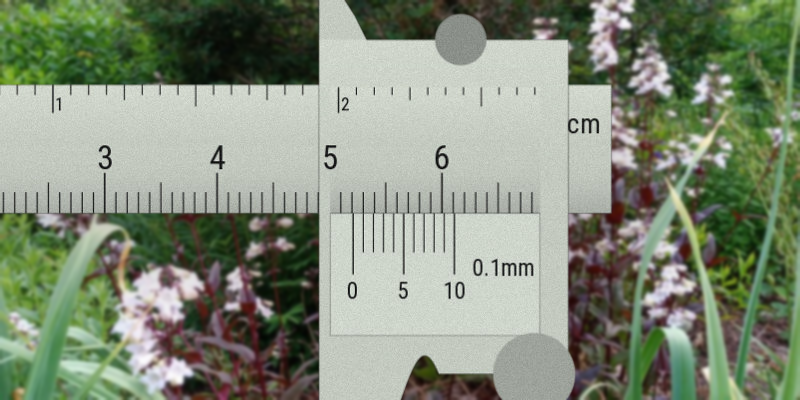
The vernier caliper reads 52.1 mm
